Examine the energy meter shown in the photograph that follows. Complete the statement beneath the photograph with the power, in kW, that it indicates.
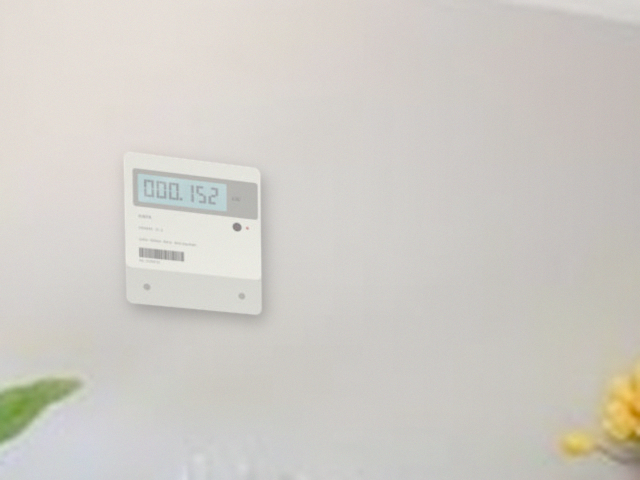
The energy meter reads 0.152 kW
